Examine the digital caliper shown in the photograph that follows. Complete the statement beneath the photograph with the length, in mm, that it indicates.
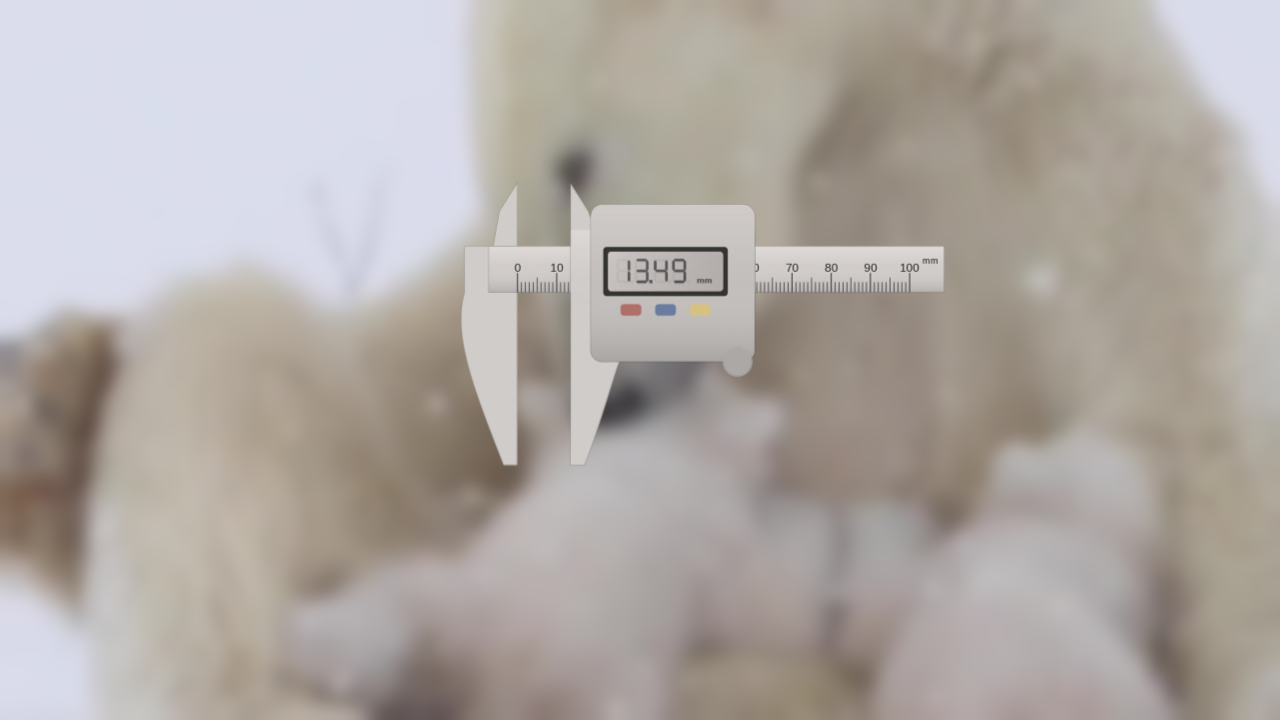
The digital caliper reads 13.49 mm
